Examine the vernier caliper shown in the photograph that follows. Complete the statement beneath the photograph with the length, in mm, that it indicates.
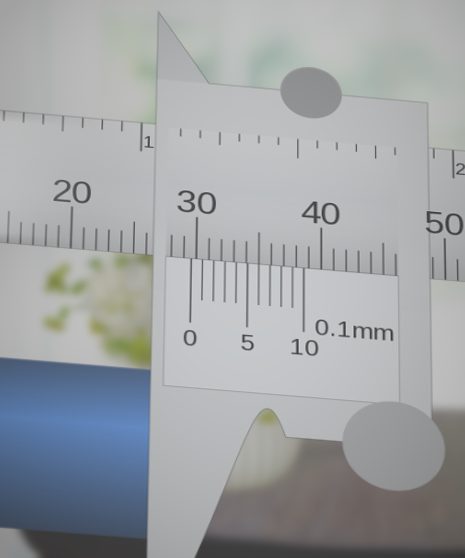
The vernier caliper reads 29.6 mm
